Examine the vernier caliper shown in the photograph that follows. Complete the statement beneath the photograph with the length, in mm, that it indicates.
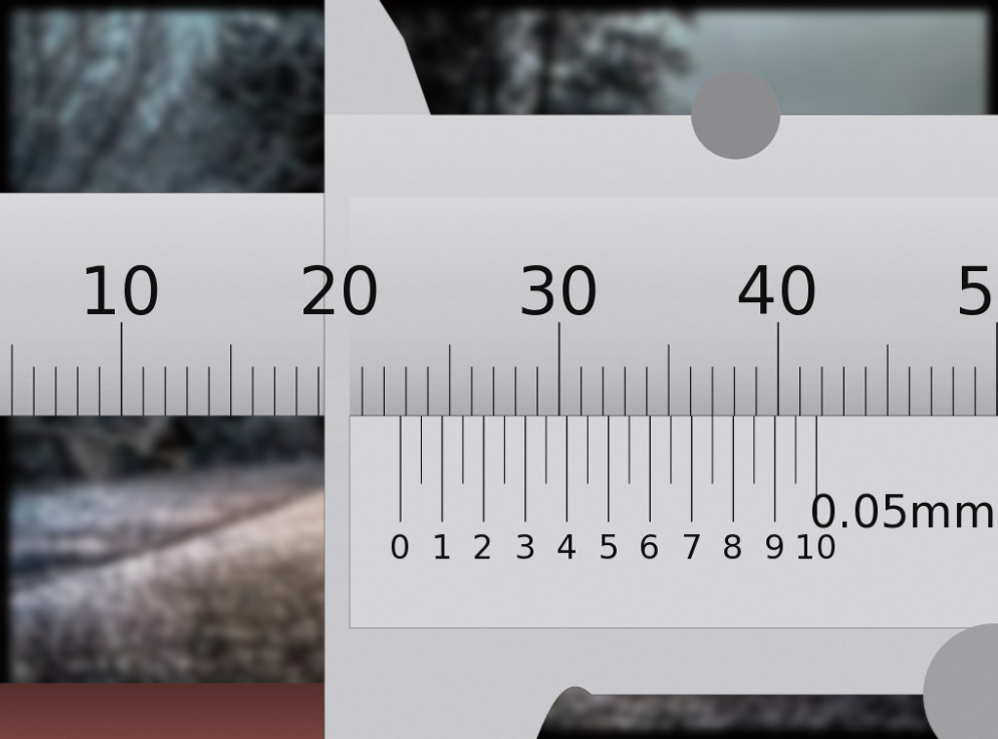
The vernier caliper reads 22.75 mm
